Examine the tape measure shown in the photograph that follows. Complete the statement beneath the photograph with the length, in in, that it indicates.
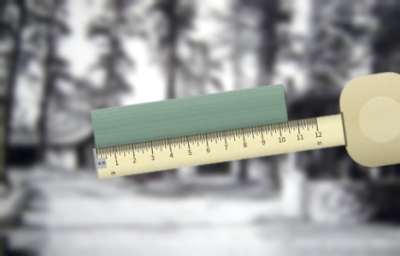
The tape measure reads 10.5 in
